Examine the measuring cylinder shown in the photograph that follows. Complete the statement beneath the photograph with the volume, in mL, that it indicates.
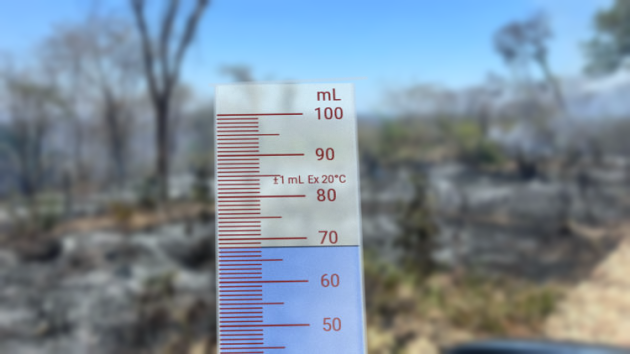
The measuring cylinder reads 68 mL
